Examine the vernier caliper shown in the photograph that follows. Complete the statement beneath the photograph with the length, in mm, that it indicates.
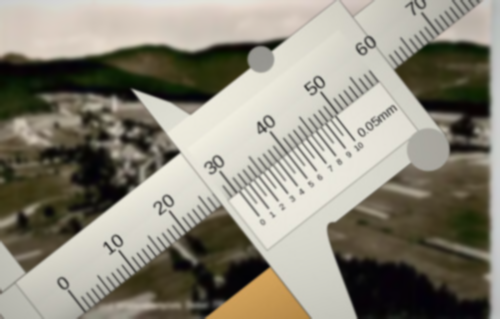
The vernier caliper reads 30.5 mm
